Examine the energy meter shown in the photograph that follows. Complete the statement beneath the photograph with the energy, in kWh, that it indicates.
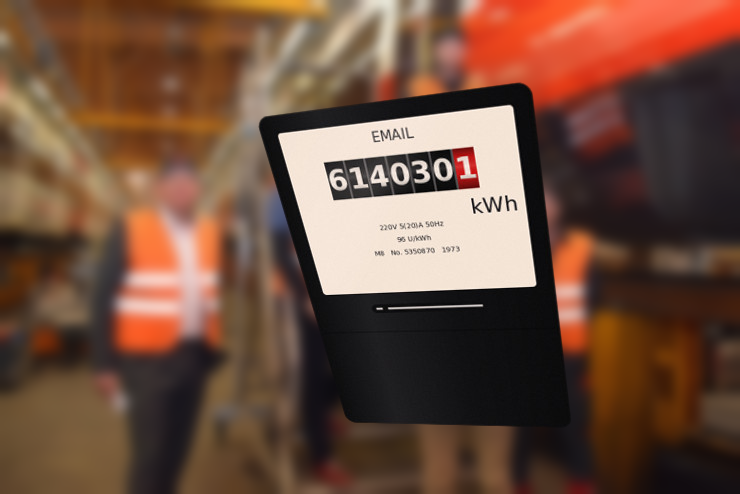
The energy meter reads 614030.1 kWh
